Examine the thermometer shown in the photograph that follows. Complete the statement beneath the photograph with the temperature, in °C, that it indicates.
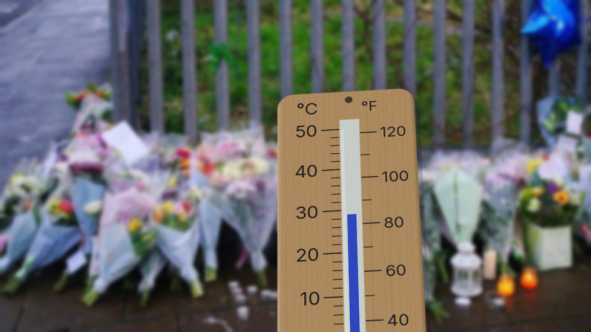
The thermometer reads 29 °C
